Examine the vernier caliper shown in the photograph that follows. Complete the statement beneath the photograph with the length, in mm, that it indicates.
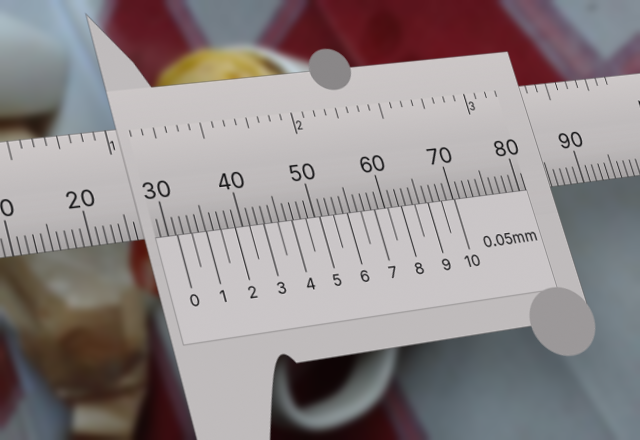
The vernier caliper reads 31.2 mm
